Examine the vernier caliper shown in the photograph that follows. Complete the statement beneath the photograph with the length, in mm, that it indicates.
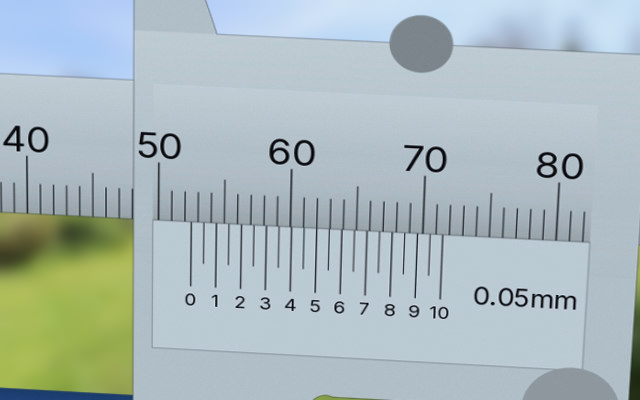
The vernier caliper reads 52.5 mm
